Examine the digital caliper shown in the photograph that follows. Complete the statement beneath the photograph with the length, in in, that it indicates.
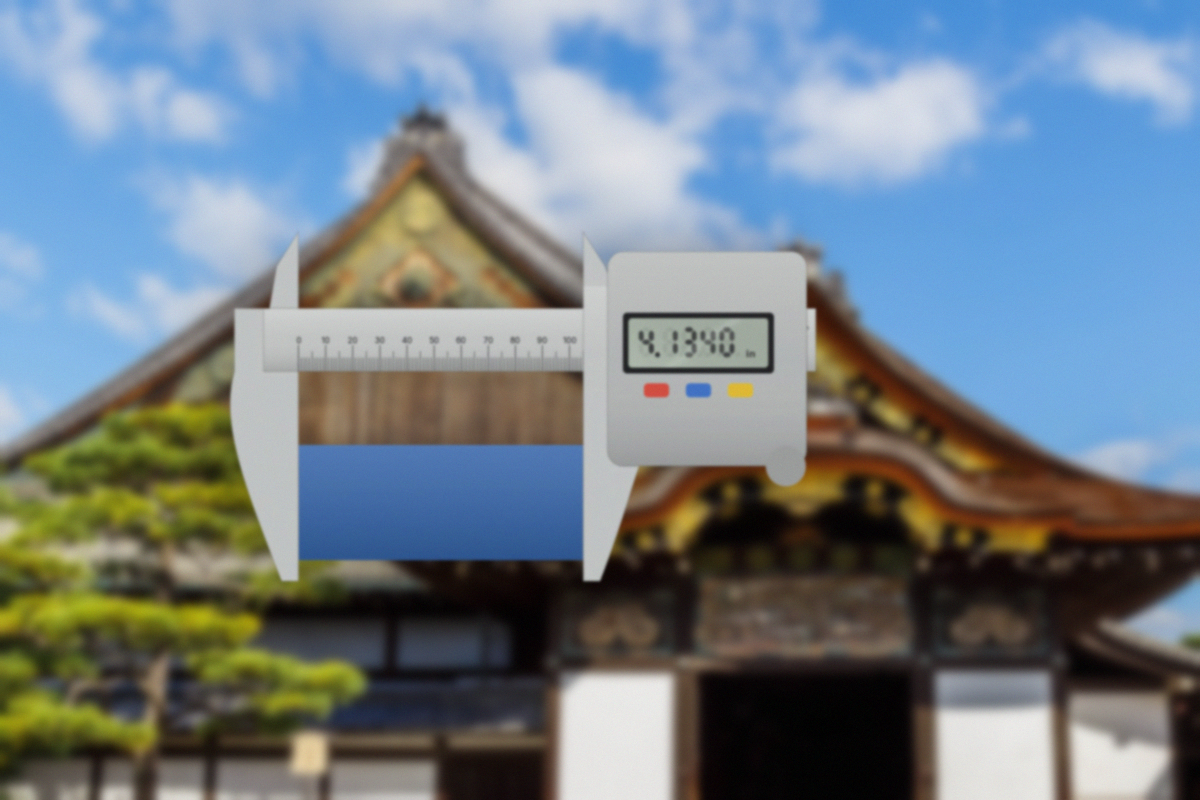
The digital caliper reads 4.1340 in
